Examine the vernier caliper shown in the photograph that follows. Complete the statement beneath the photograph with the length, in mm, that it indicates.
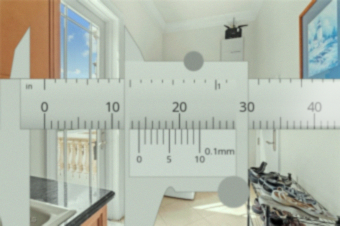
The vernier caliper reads 14.0 mm
